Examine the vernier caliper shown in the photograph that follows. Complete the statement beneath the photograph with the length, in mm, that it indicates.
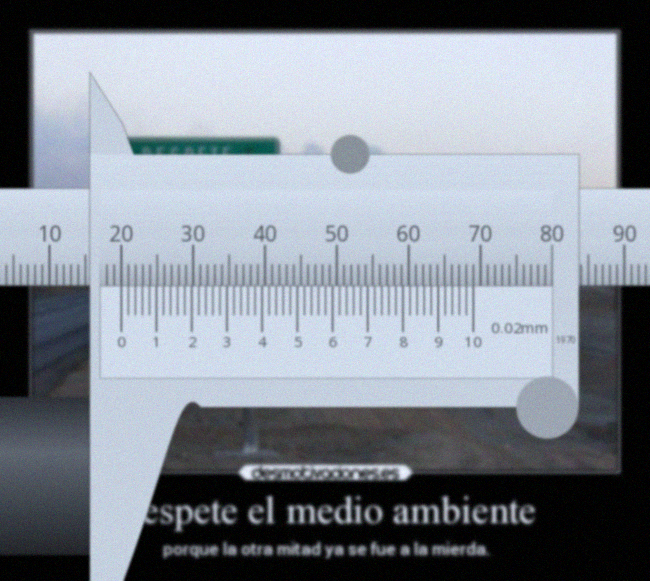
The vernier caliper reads 20.0 mm
